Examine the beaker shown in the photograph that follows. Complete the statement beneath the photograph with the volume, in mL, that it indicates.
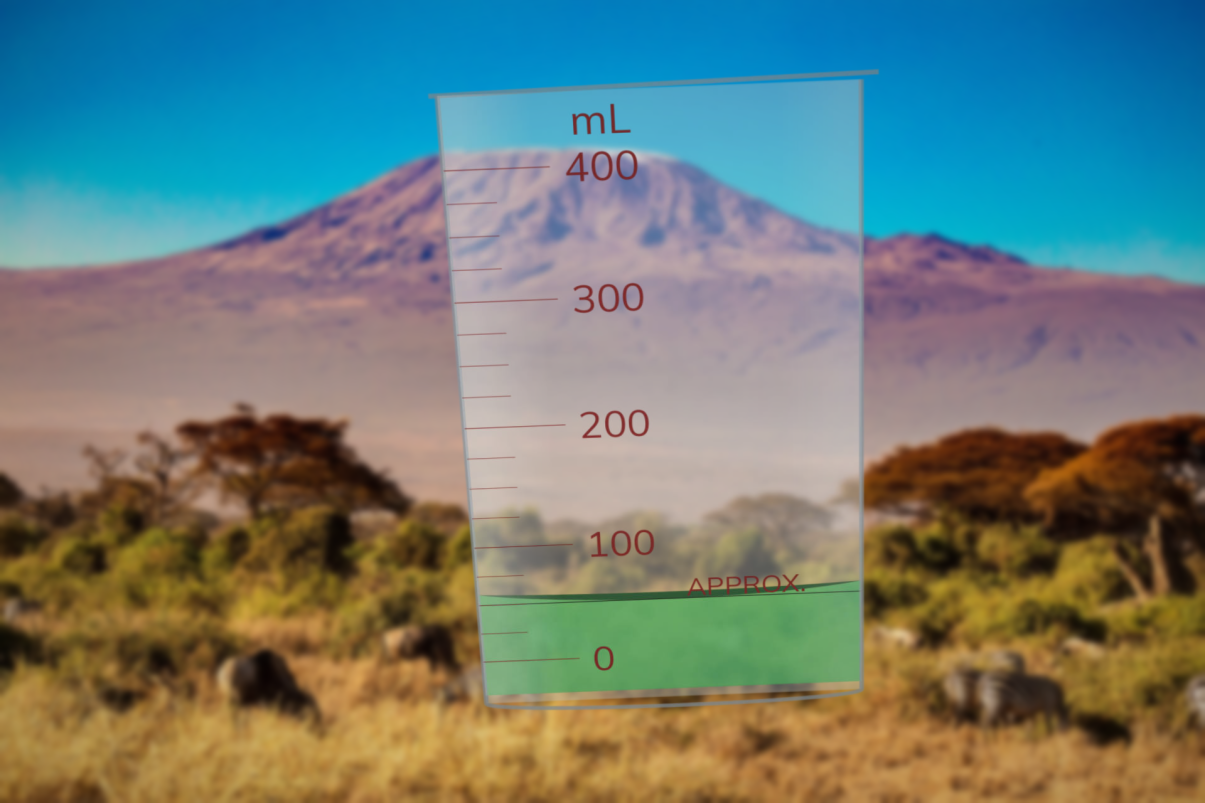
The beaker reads 50 mL
